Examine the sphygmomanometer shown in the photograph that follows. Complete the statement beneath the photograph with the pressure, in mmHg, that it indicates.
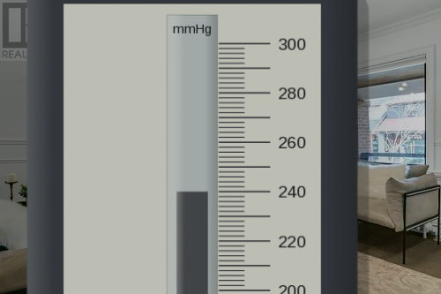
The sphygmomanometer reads 240 mmHg
